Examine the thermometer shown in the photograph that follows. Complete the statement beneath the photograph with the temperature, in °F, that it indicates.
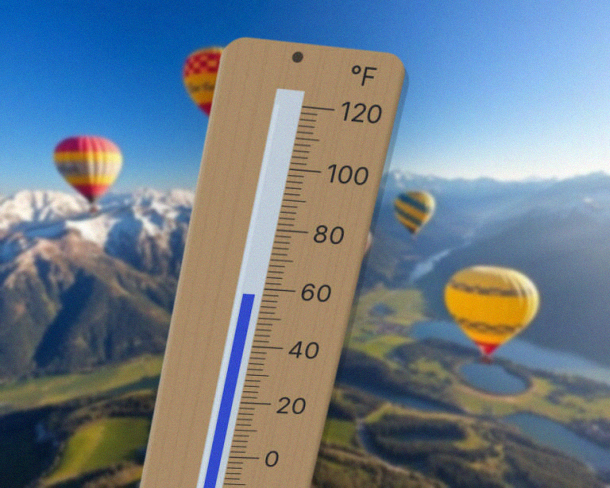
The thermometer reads 58 °F
